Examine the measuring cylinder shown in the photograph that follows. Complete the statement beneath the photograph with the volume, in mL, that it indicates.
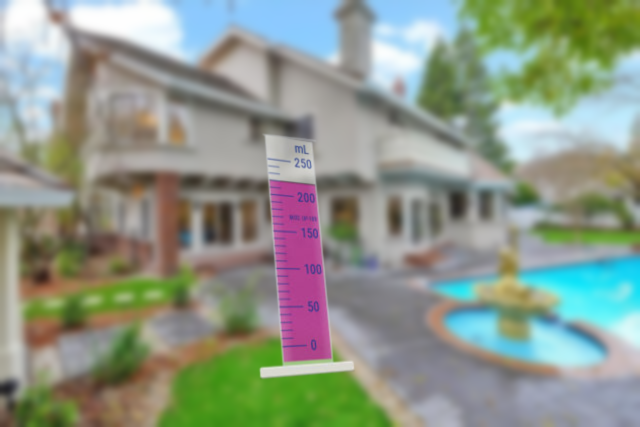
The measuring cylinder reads 220 mL
